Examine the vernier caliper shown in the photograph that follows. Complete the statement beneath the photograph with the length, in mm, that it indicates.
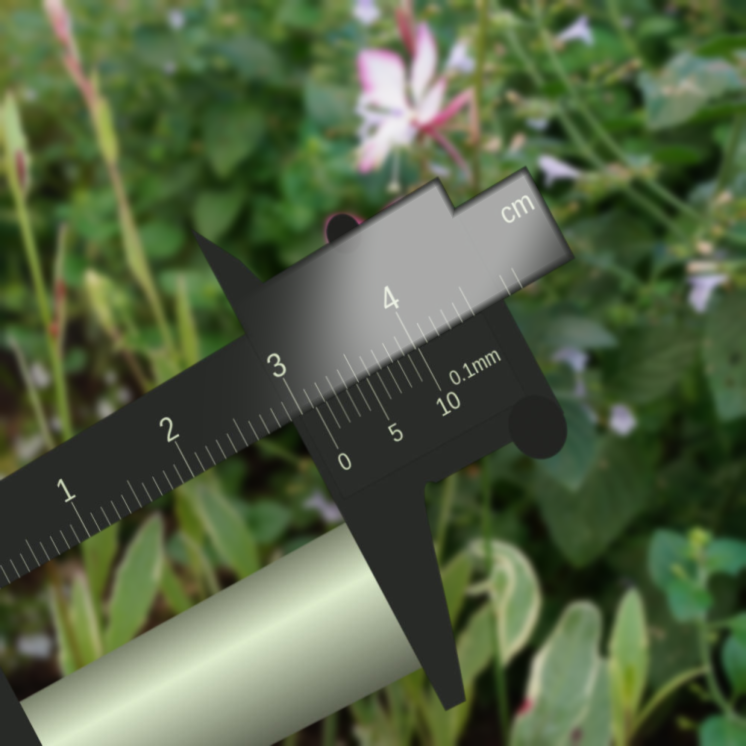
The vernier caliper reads 31.2 mm
